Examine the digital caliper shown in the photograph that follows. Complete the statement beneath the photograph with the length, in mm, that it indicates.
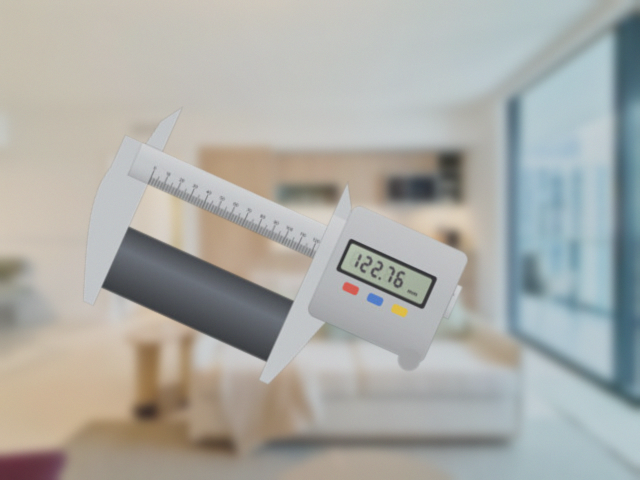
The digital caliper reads 122.76 mm
